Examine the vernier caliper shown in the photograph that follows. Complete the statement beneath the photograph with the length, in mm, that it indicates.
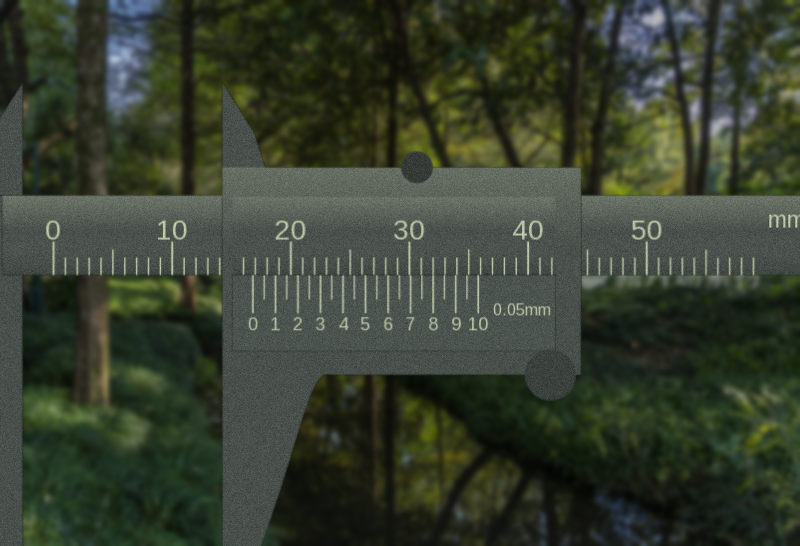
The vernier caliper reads 16.8 mm
